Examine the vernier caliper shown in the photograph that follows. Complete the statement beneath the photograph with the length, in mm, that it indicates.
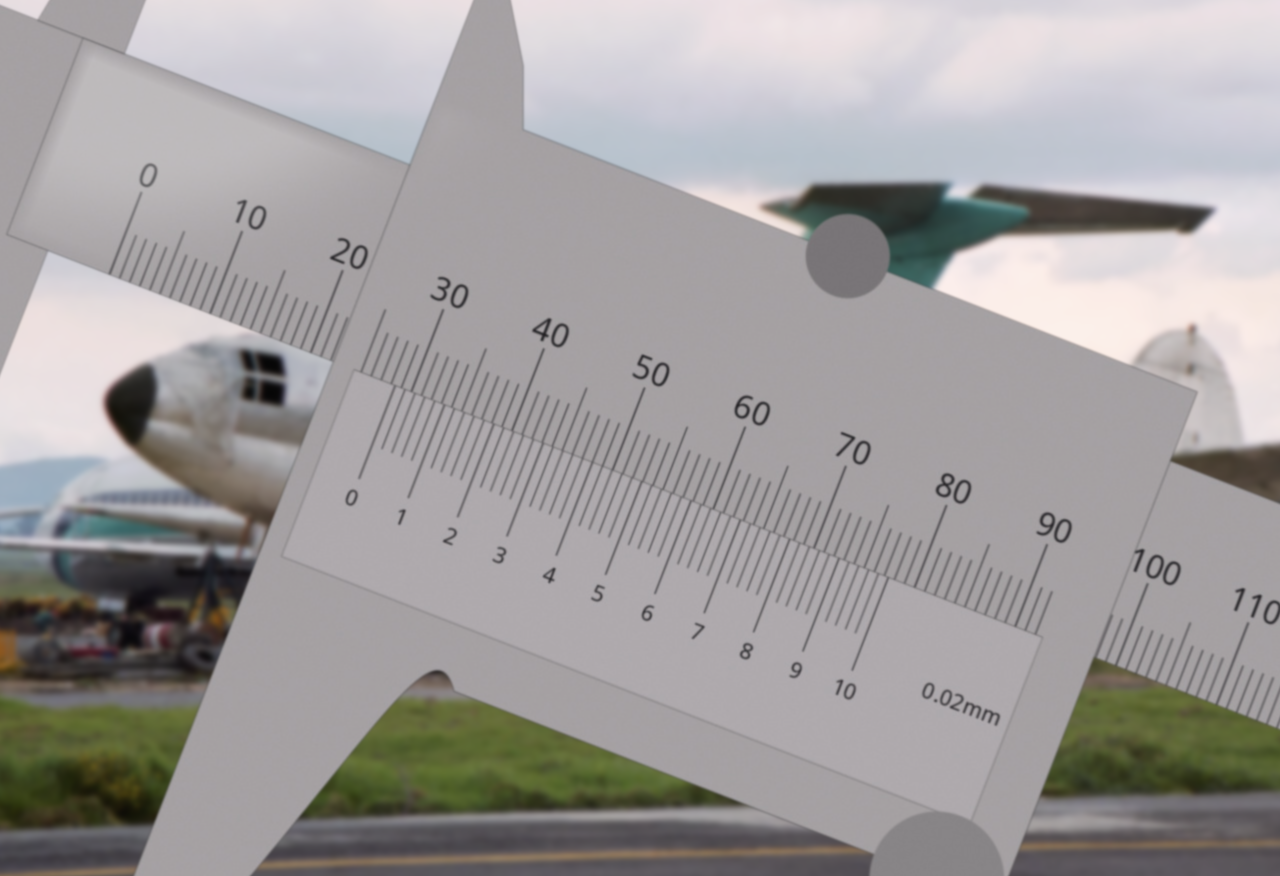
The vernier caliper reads 28.4 mm
